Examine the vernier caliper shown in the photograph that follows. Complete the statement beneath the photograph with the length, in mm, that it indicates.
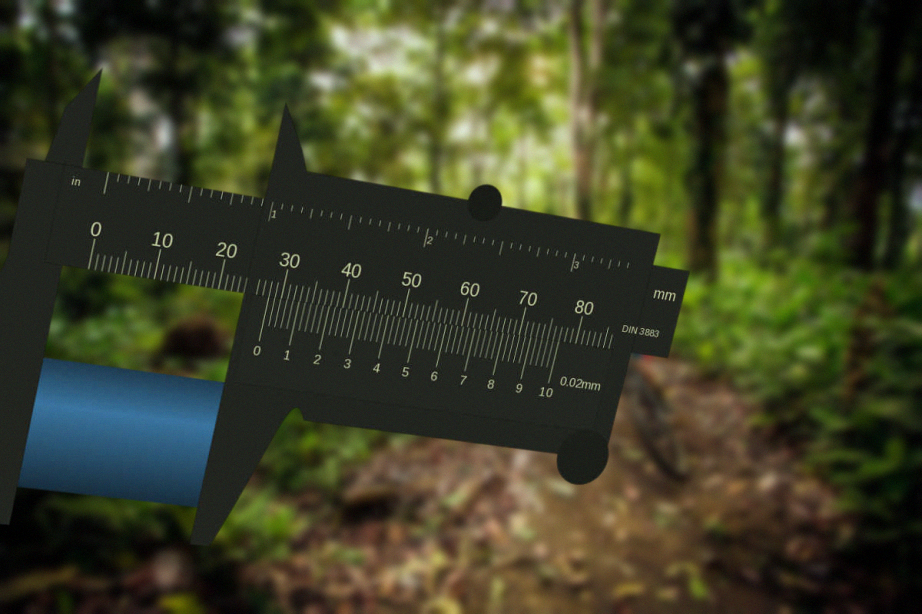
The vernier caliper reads 28.0 mm
